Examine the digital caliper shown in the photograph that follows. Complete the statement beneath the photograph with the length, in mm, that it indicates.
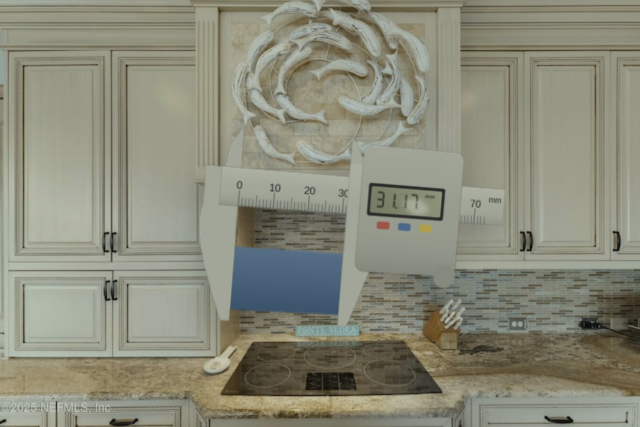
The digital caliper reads 31.17 mm
